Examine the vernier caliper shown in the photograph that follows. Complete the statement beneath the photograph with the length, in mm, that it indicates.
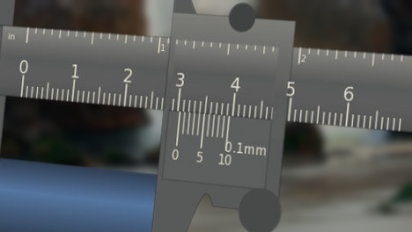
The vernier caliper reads 30.4 mm
